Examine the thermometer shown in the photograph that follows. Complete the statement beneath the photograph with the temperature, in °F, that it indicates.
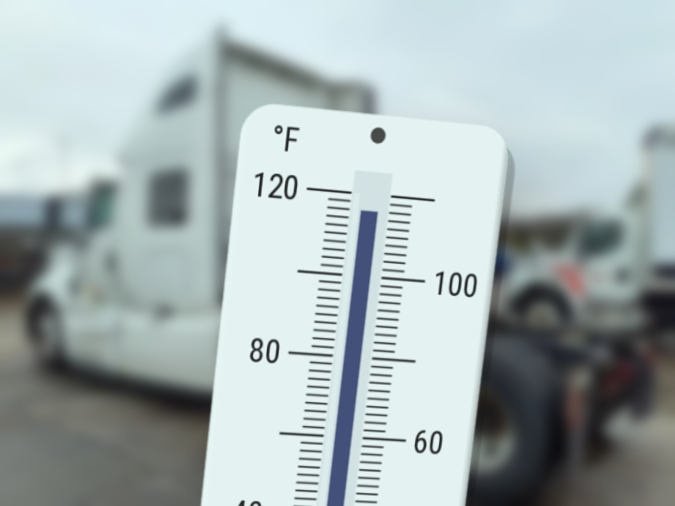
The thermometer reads 116 °F
